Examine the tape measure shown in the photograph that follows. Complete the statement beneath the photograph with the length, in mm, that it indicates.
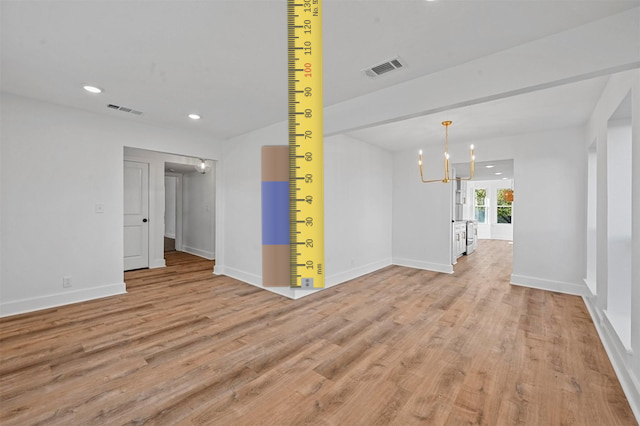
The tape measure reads 65 mm
